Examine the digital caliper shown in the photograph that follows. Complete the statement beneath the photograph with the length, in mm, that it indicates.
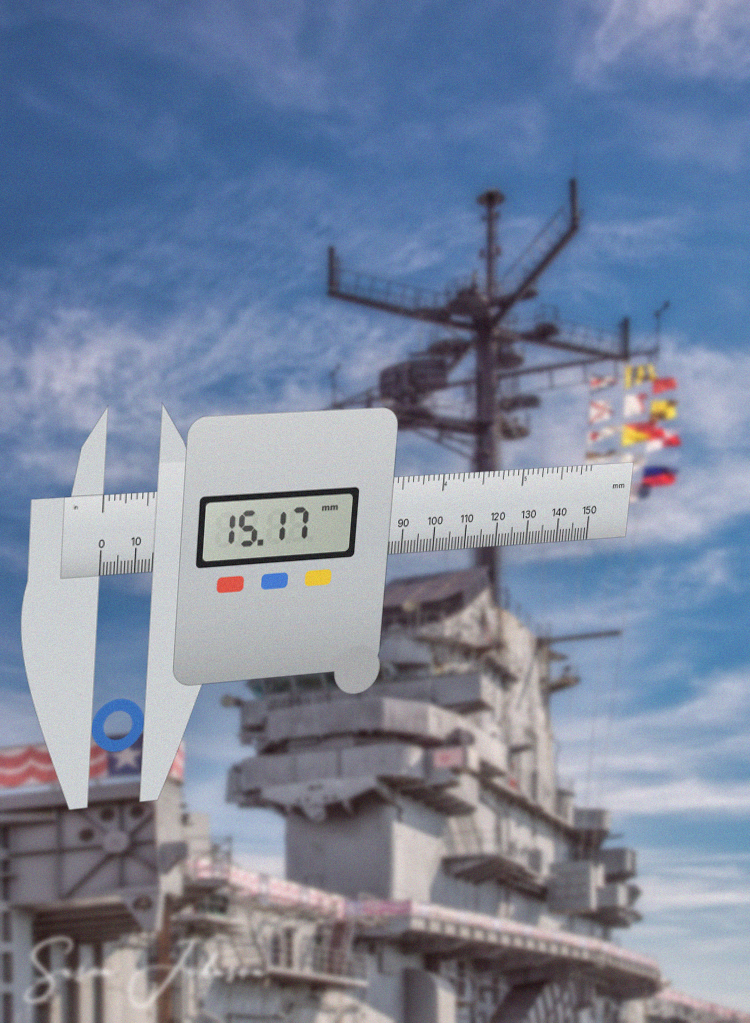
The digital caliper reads 15.17 mm
